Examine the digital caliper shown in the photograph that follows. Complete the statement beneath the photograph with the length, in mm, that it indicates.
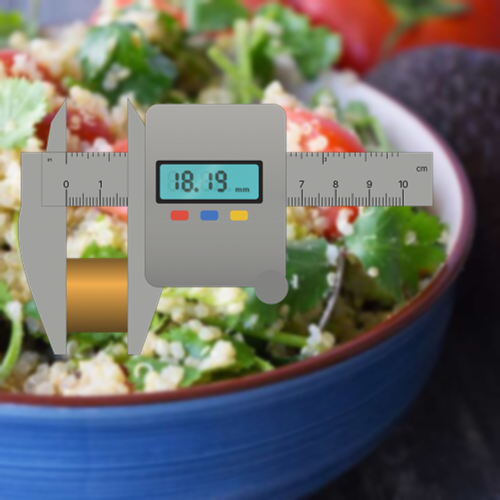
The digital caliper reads 18.19 mm
